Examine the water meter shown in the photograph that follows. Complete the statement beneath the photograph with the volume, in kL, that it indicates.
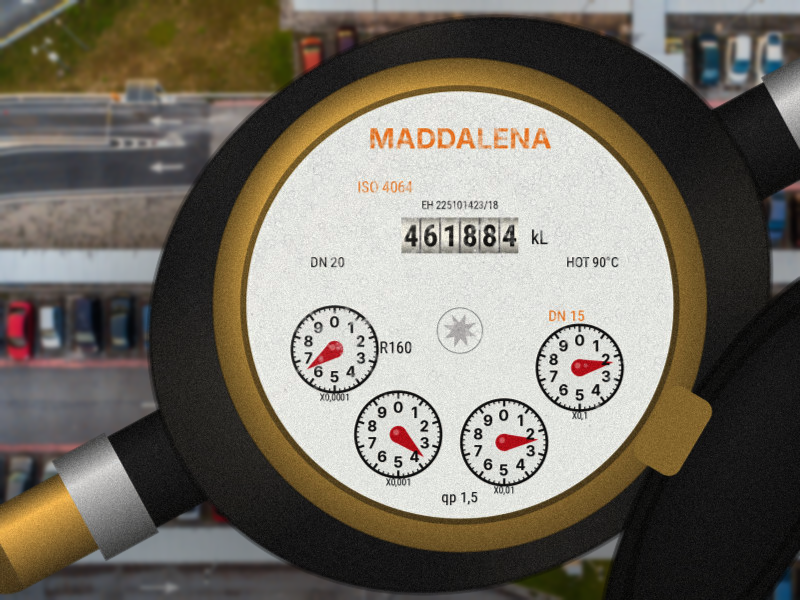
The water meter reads 461884.2236 kL
